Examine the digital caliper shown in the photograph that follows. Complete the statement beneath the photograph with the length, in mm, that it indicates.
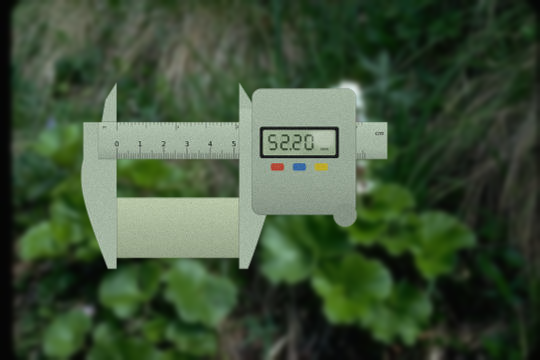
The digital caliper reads 52.20 mm
